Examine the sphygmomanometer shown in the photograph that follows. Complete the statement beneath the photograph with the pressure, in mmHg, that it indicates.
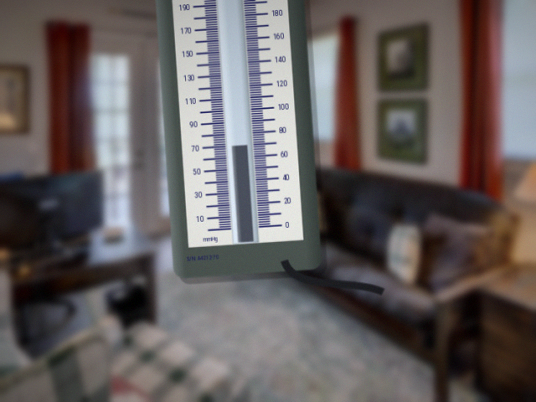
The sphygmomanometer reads 70 mmHg
